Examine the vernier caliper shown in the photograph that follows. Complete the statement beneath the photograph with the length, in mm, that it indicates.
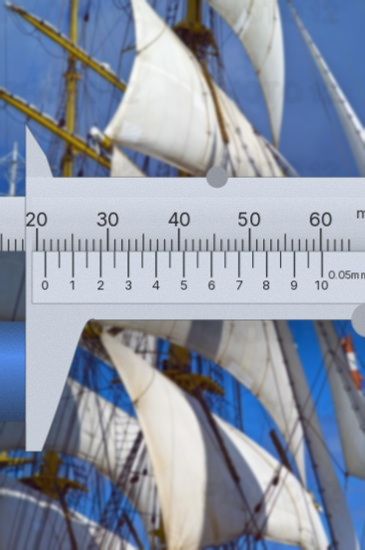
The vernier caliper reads 21.2 mm
